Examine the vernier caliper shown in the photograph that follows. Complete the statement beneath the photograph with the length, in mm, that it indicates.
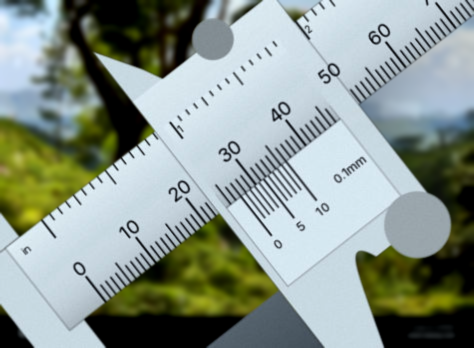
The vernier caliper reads 27.0 mm
